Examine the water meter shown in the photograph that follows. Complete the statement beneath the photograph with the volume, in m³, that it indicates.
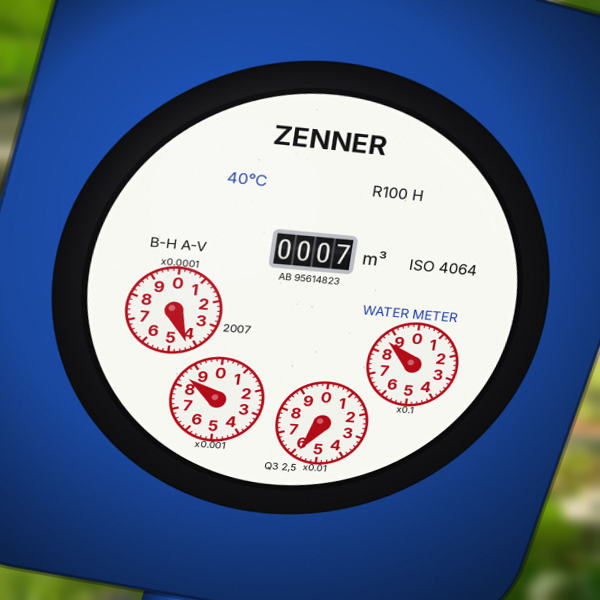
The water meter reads 7.8584 m³
